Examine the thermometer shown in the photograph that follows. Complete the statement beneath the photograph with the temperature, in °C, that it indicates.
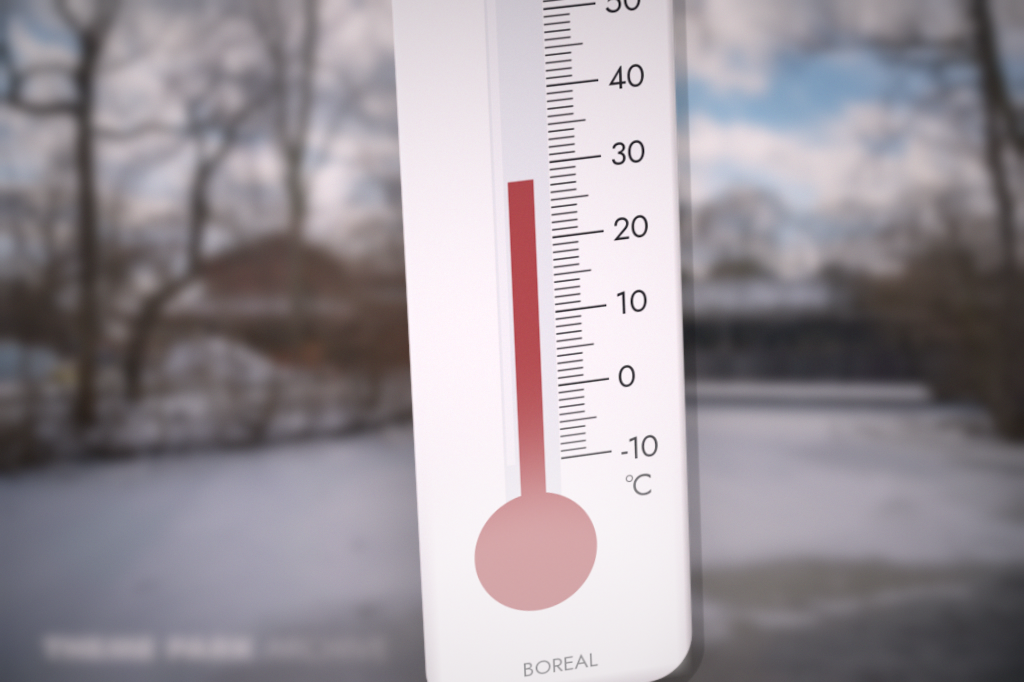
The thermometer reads 28 °C
